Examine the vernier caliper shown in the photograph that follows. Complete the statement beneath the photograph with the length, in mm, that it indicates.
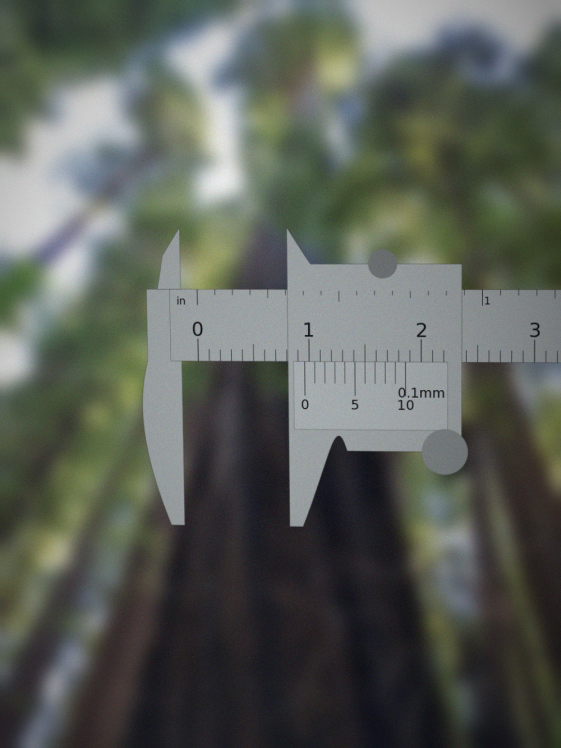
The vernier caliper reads 9.6 mm
